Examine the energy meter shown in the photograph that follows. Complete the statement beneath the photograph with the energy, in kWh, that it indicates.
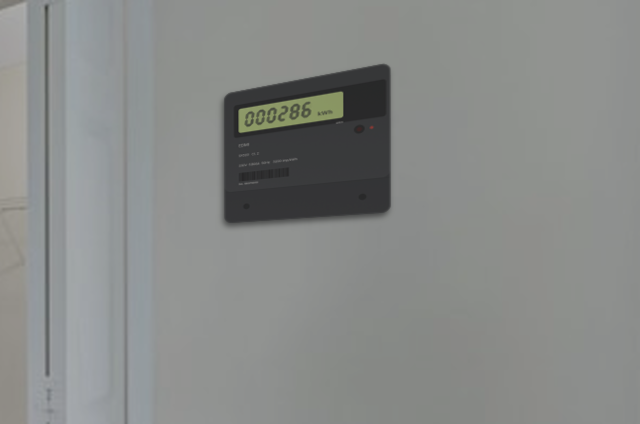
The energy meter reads 286 kWh
